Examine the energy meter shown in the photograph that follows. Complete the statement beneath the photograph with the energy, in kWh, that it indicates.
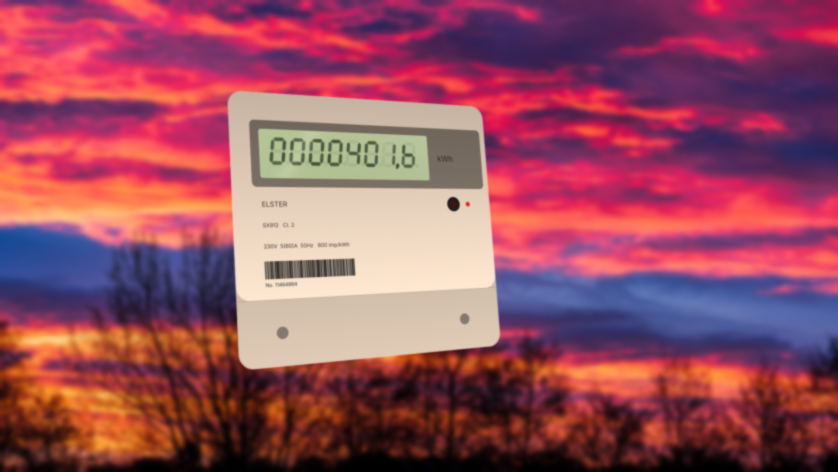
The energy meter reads 401.6 kWh
